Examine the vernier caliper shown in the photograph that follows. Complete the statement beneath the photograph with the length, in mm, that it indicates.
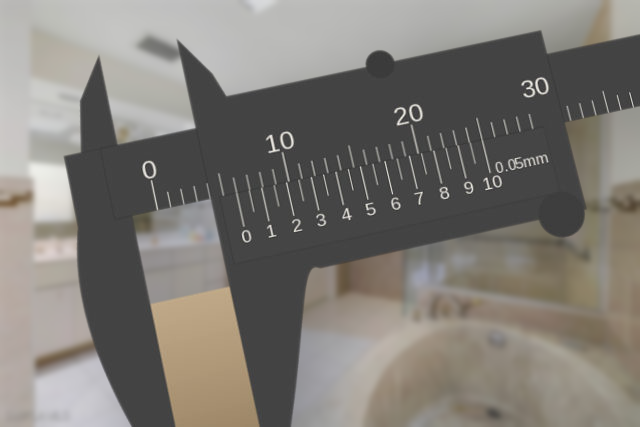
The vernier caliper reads 6.0 mm
